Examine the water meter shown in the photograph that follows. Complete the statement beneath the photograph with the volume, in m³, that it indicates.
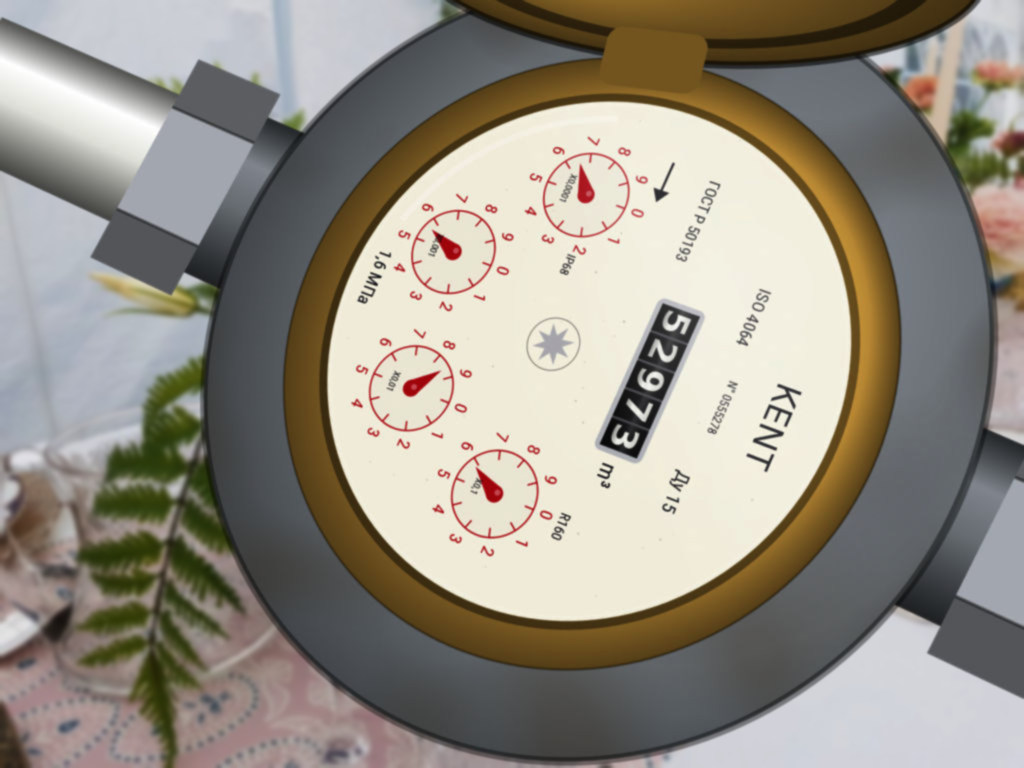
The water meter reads 52973.5856 m³
